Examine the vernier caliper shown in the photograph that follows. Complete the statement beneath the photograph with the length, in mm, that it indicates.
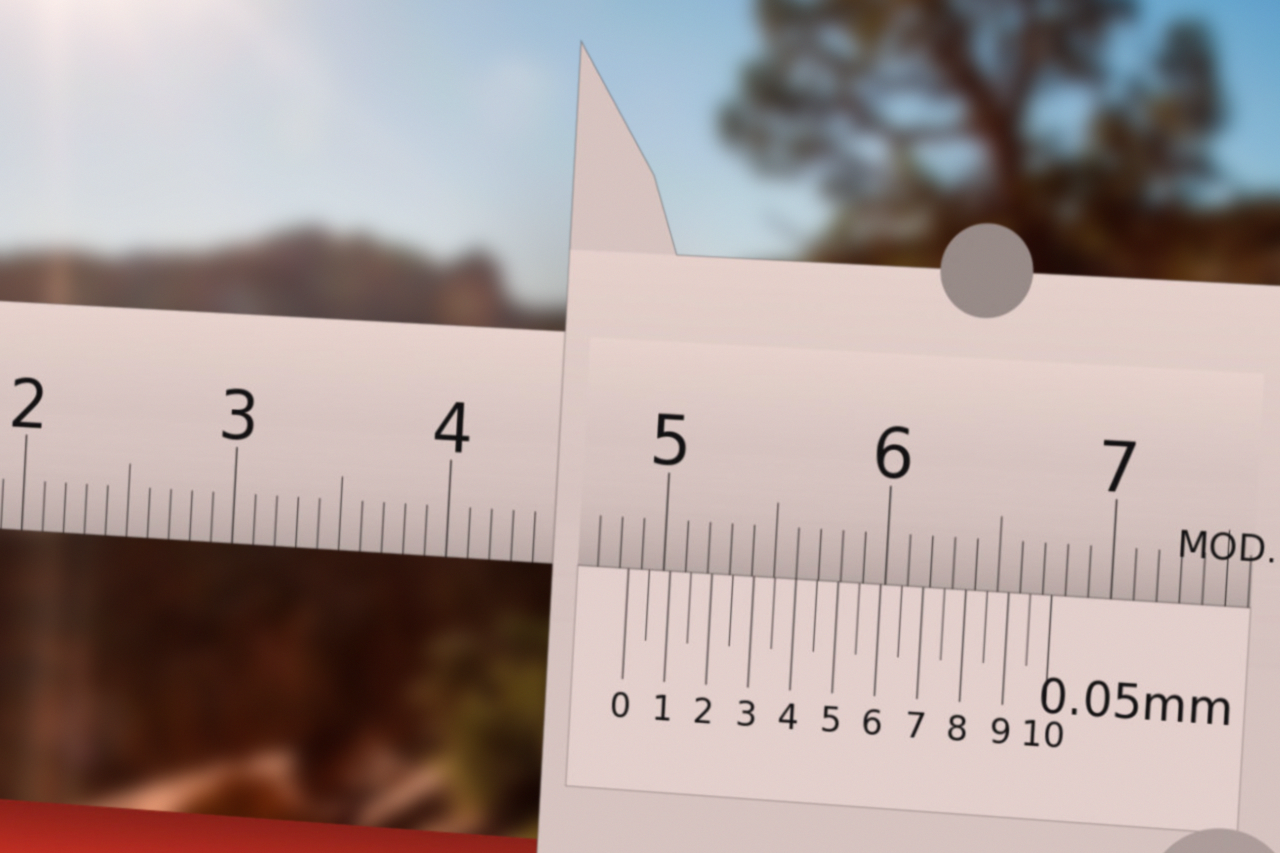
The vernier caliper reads 48.4 mm
